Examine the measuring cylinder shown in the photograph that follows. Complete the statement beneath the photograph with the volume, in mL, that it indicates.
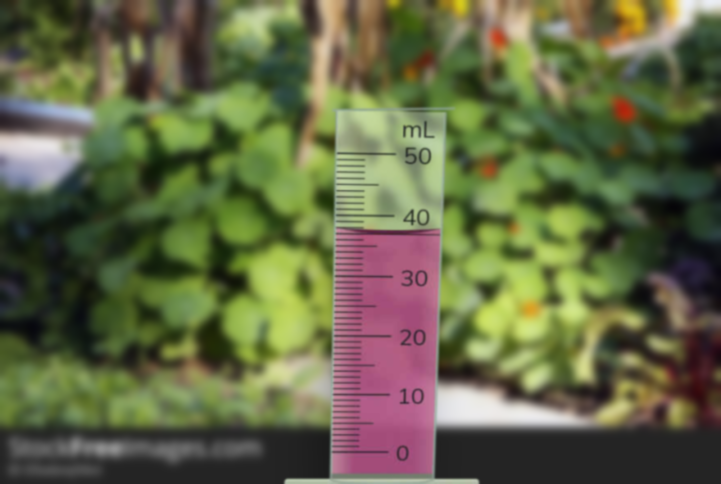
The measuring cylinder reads 37 mL
